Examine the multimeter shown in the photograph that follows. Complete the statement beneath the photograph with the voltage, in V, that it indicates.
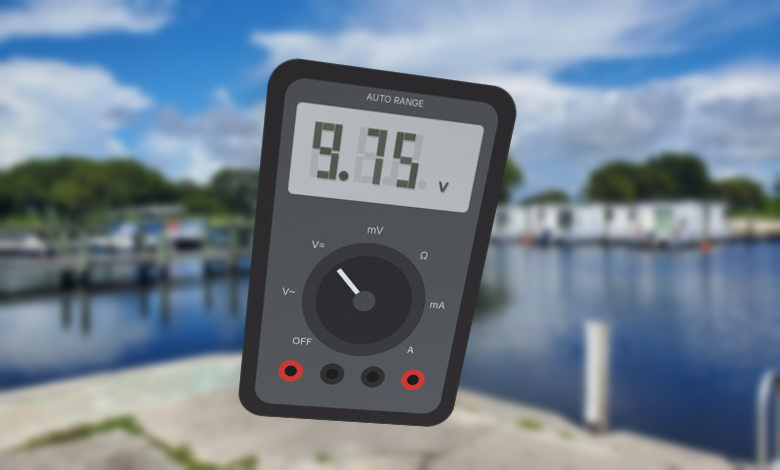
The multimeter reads 9.75 V
